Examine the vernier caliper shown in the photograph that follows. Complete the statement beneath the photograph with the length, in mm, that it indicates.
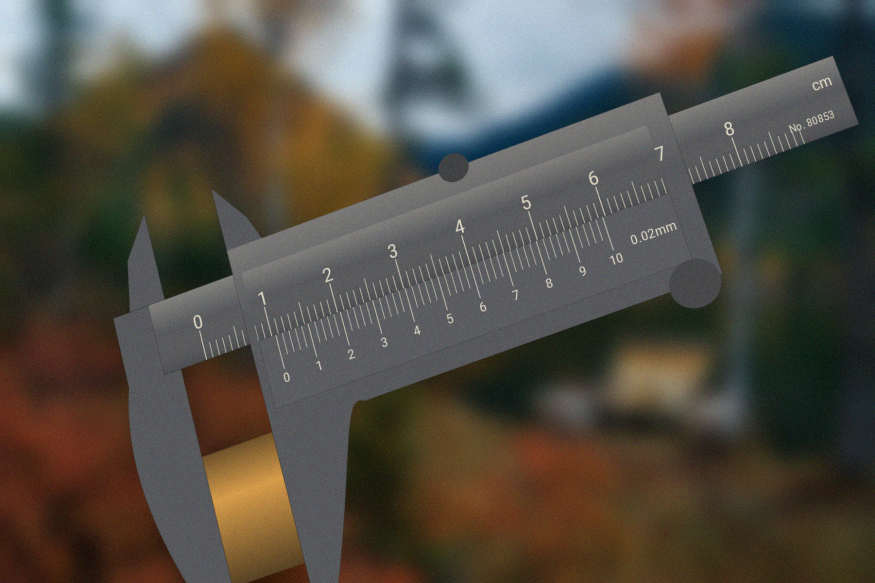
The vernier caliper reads 10.6 mm
